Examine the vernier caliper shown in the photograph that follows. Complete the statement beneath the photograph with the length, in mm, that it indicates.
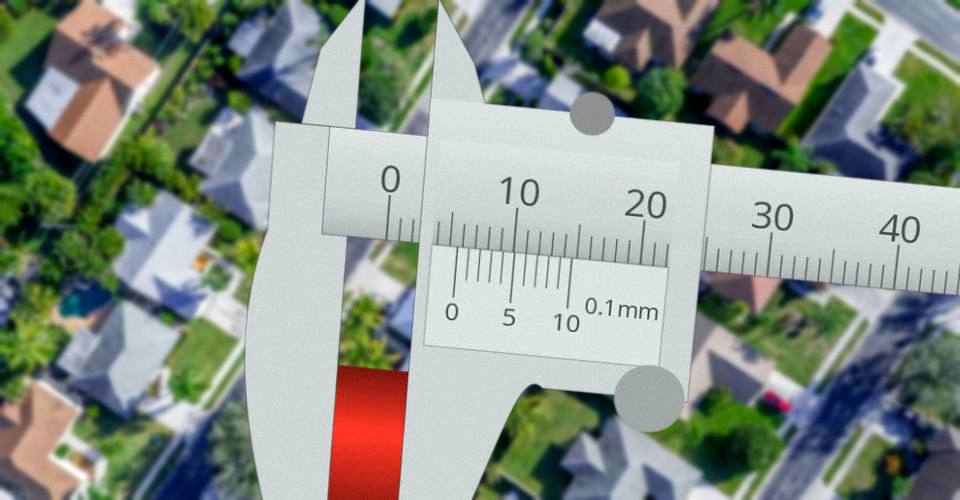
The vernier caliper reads 5.6 mm
